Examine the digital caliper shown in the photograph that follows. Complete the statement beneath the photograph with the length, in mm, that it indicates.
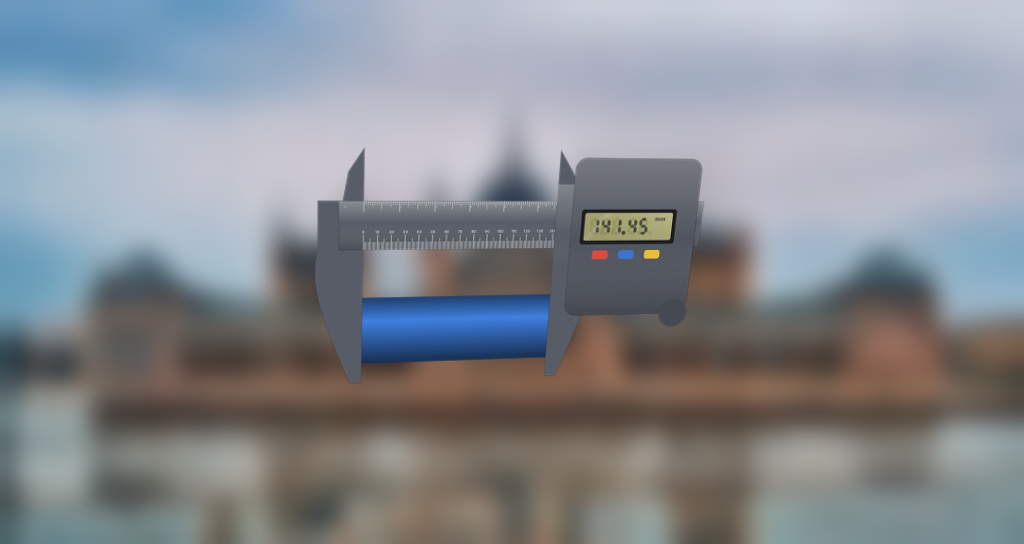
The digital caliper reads 141.45 mm
